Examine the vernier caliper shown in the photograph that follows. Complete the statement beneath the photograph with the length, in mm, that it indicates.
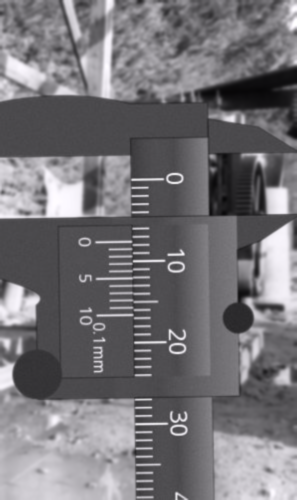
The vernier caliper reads 7.6 mm
